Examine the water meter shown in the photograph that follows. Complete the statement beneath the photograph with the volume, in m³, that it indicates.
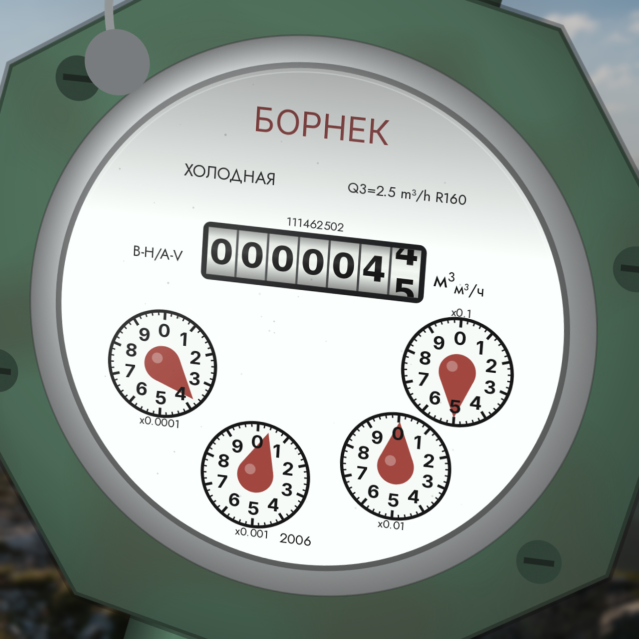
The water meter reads 44.5003 m³
